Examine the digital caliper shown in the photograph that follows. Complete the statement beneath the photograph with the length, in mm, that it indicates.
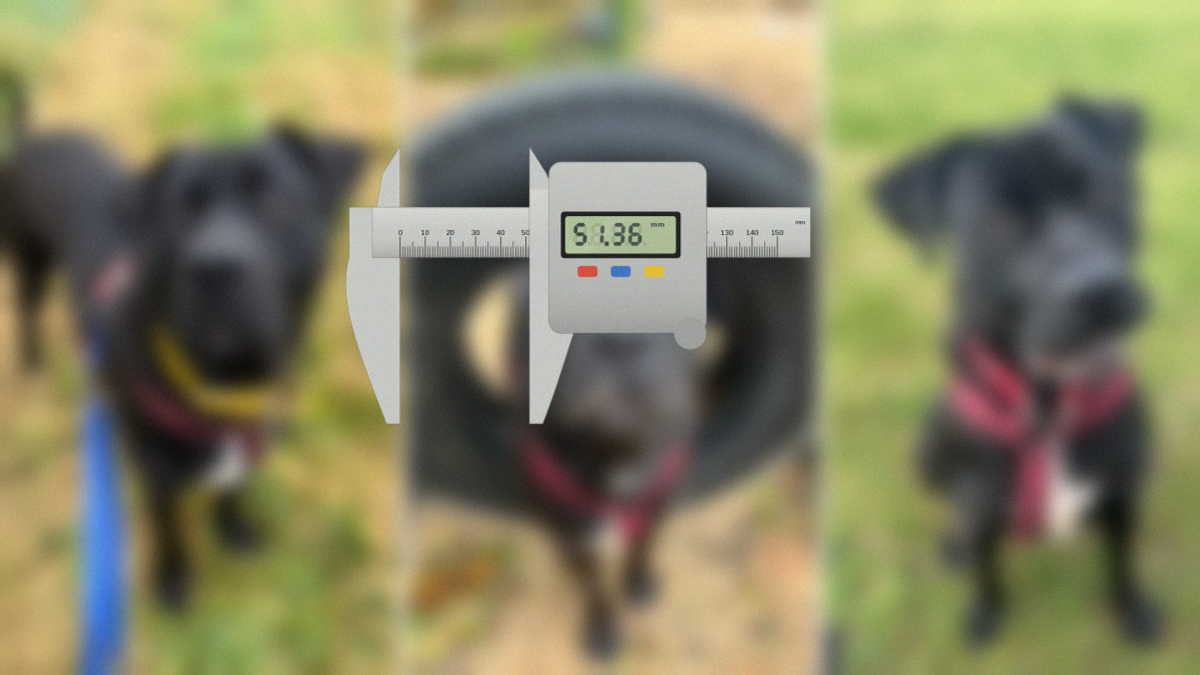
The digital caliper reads 51.36 mm
